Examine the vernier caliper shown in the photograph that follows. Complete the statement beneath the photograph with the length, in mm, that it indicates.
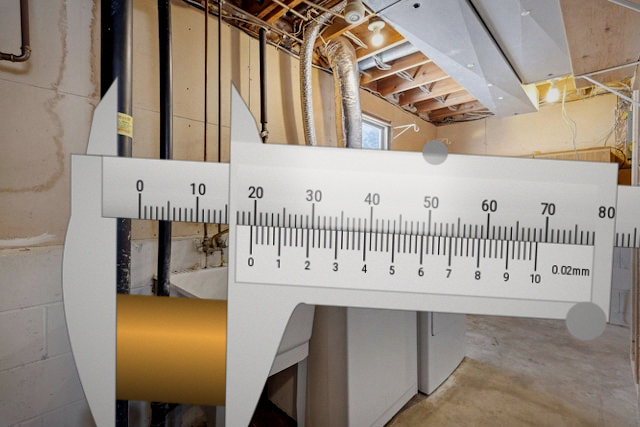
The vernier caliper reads 19.4 mm
